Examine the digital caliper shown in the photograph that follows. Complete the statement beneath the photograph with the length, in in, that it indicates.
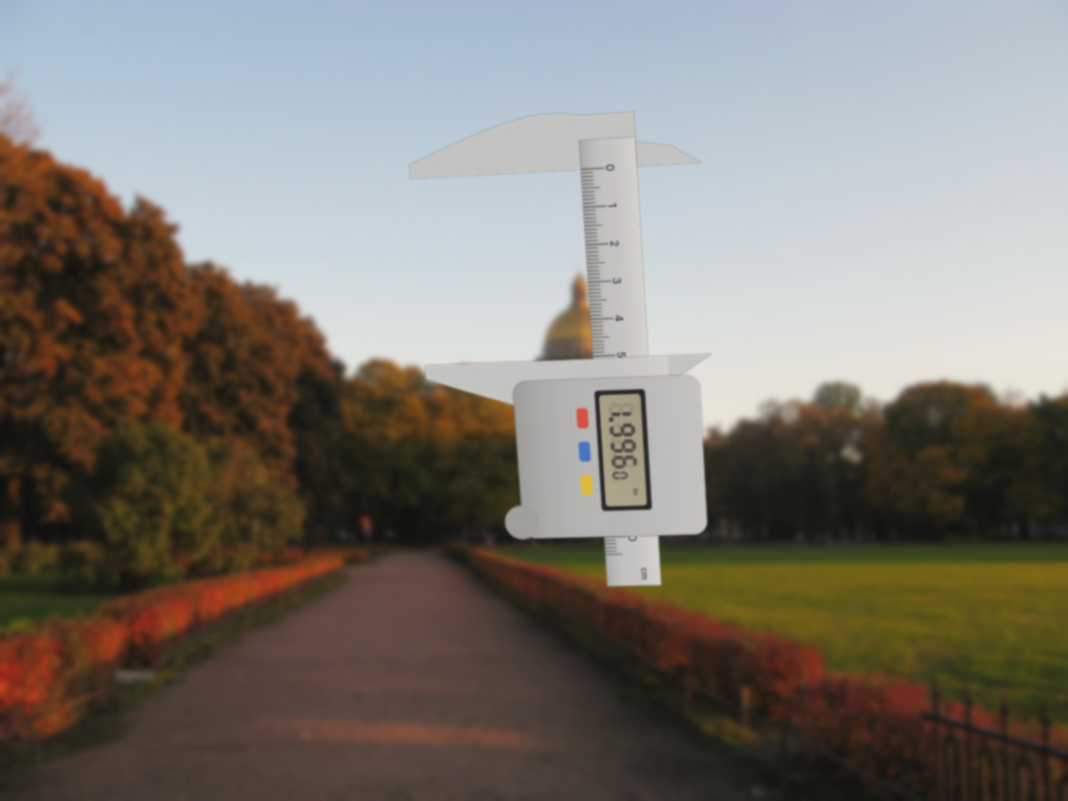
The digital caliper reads 1.9960 in
